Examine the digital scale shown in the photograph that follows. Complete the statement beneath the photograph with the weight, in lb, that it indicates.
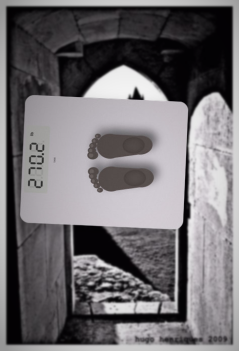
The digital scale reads 270.2 lb
